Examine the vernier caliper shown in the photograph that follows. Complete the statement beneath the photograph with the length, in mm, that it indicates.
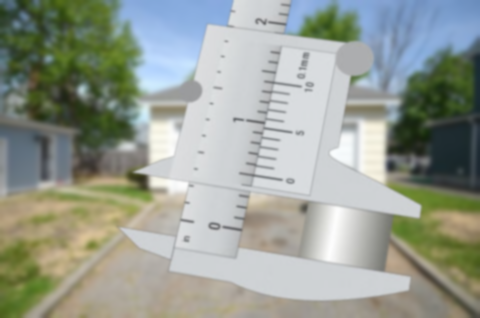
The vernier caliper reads 5.0 mm
